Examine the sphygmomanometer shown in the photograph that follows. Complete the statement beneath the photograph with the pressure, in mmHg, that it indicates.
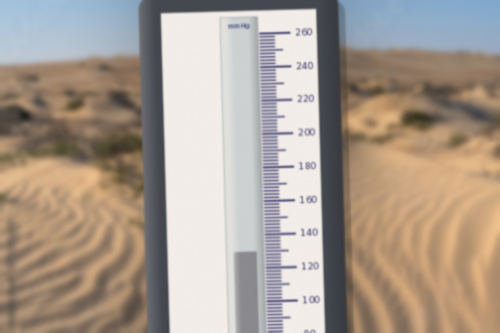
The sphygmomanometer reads 130 mmHg
